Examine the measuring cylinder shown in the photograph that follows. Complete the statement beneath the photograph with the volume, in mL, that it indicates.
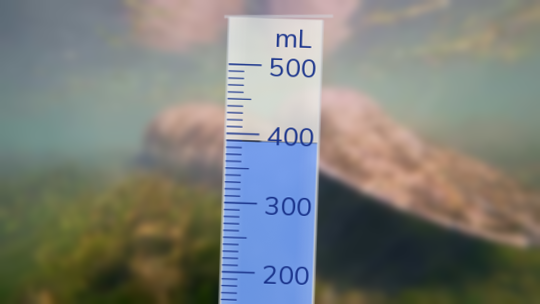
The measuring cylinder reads 390 mL
